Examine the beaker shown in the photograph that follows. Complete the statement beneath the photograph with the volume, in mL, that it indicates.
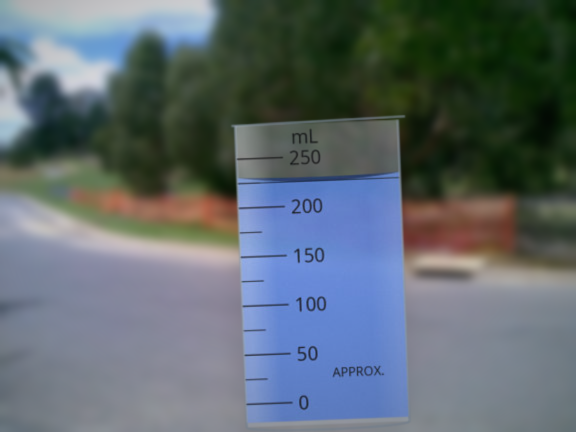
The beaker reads 225 mL
